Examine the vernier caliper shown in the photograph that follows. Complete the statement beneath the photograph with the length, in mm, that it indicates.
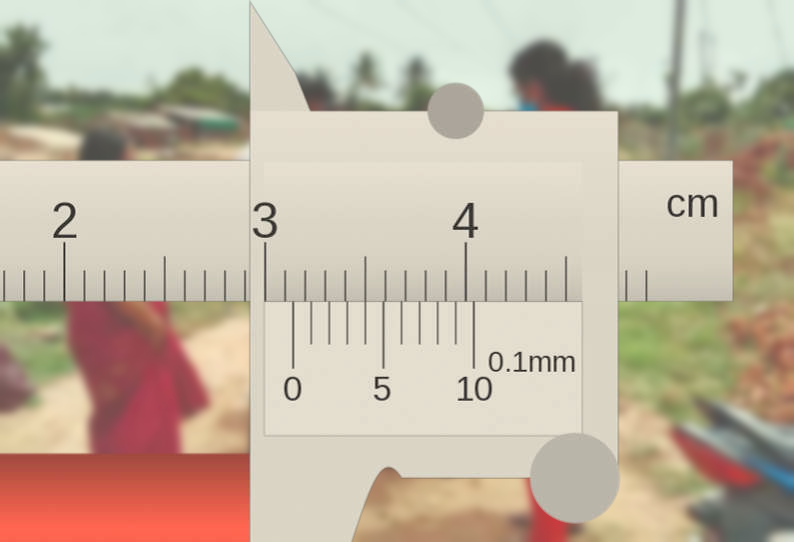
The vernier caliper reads 31.4 mm
